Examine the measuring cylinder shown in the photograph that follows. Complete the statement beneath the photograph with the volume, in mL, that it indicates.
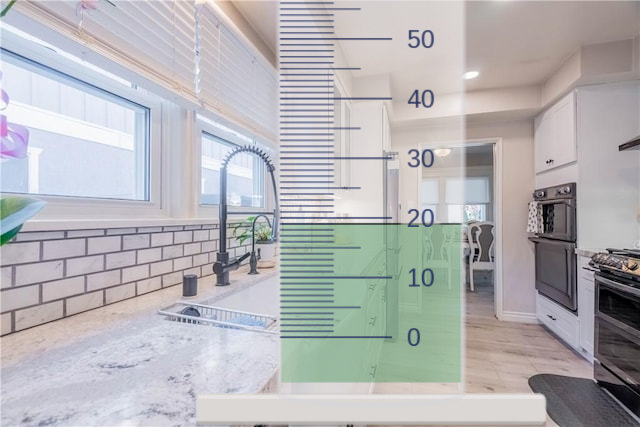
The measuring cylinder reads 19 mL
